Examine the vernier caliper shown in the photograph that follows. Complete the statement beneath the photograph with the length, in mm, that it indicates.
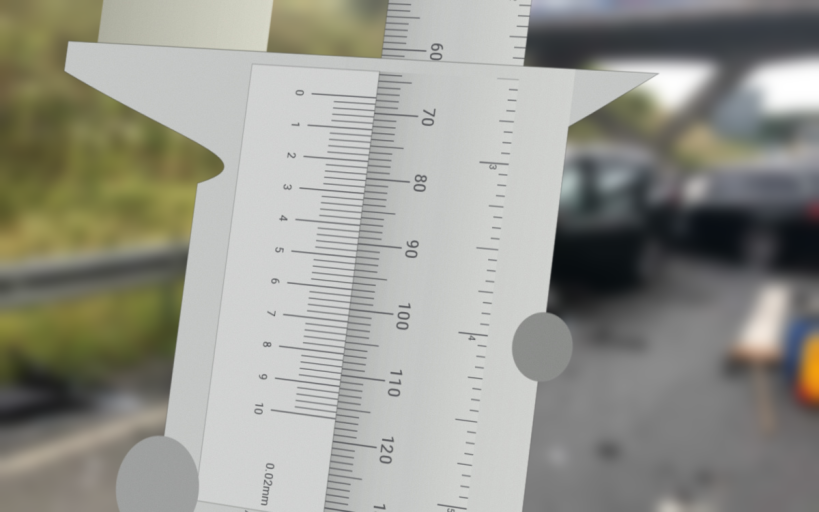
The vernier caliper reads 67.6 mm
